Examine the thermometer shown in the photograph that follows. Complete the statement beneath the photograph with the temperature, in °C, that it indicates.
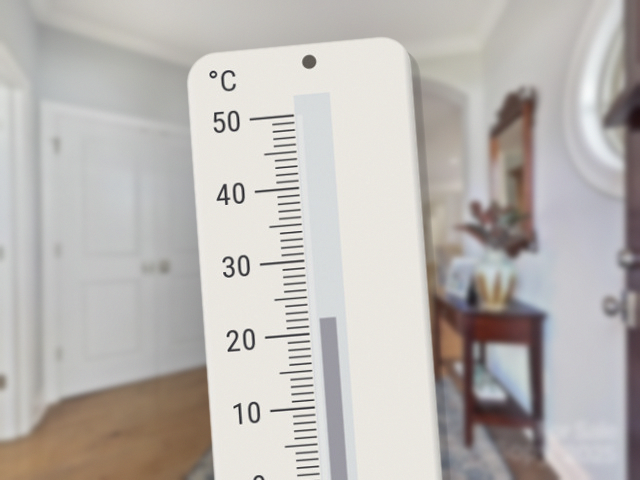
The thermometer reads 22 °C
